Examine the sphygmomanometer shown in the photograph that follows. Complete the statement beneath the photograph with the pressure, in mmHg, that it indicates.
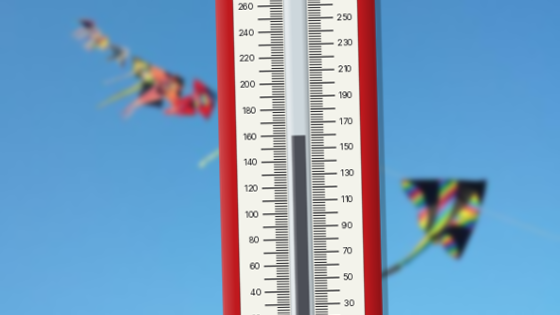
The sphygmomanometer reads 160 mmHg
